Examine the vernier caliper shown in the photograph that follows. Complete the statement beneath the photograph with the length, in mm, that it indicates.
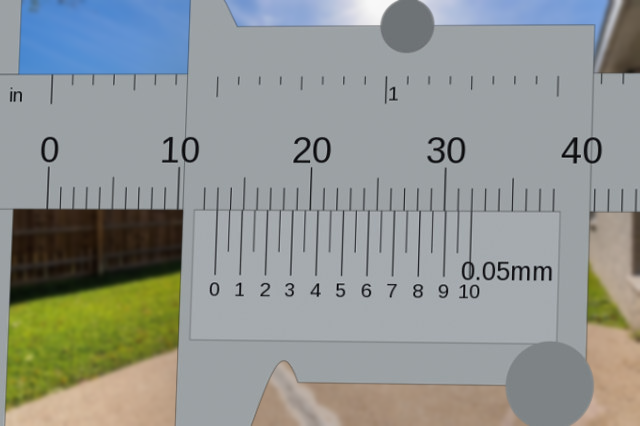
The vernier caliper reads 13.0 mm
